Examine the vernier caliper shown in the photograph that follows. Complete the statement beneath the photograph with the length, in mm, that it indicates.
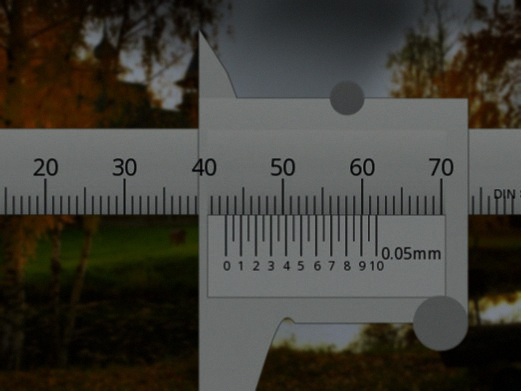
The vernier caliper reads 42.8 mm
